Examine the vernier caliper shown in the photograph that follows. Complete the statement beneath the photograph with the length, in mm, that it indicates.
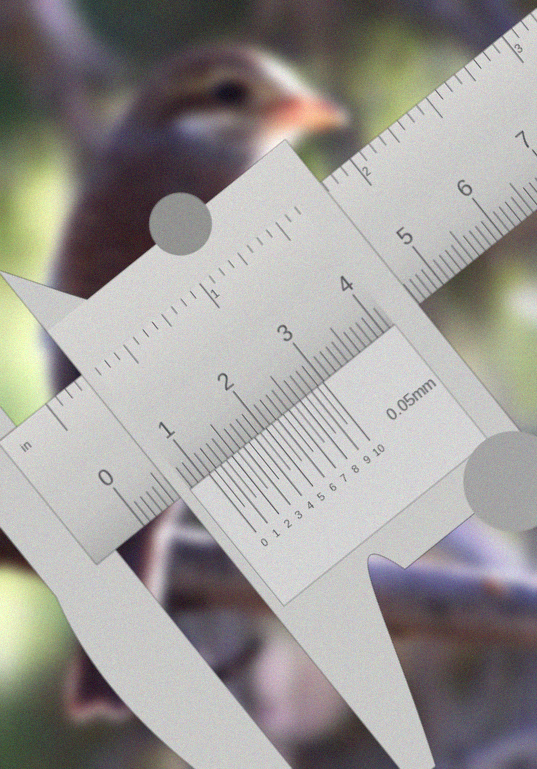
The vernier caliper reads 10.8 mm
